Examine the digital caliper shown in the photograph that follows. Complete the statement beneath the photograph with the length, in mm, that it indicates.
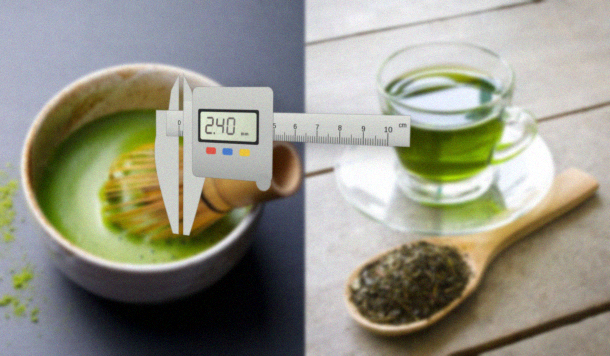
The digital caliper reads 2.40 mm
